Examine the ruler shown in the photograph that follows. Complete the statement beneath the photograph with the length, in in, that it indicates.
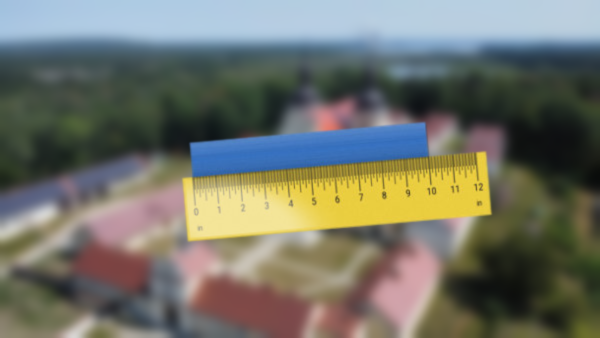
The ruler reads 10 in
